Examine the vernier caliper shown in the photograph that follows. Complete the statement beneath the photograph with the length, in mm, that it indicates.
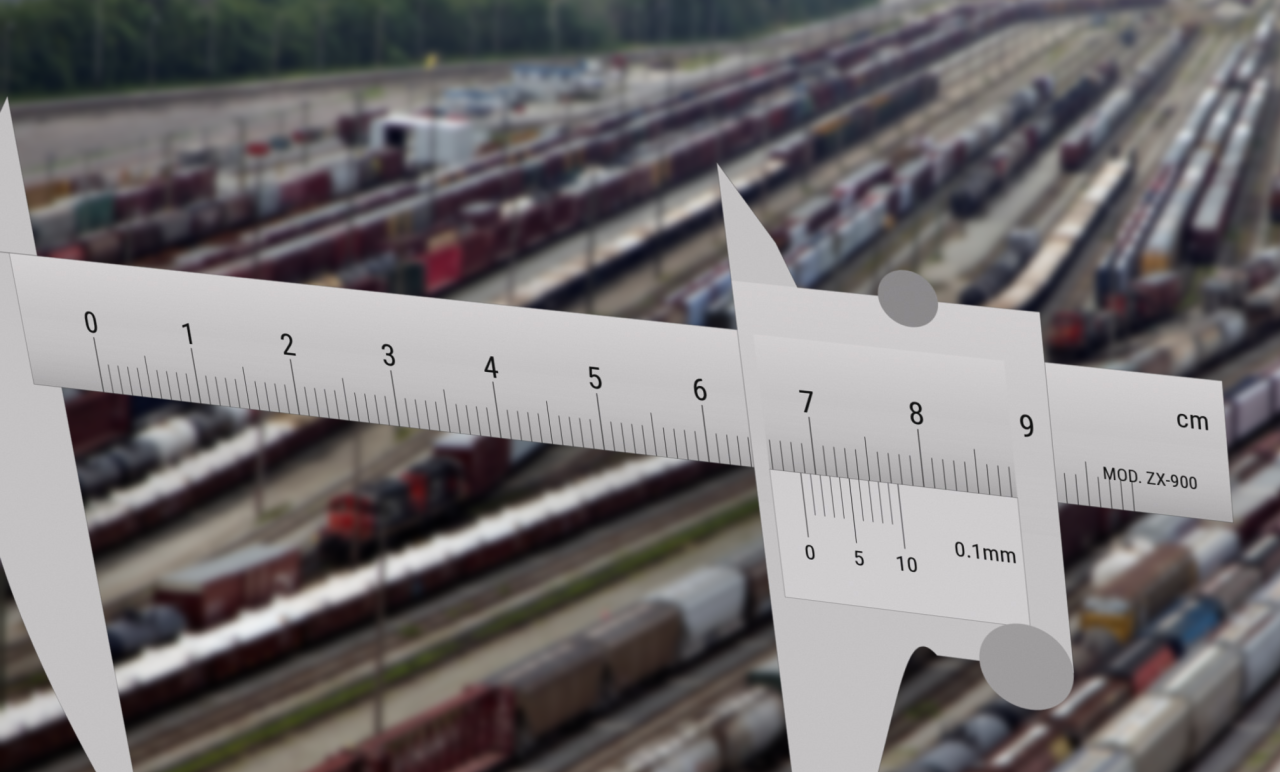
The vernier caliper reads 68.6 mm
